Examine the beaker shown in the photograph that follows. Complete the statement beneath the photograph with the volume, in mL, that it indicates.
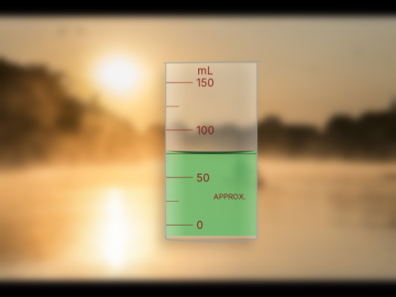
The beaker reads 75 mL
